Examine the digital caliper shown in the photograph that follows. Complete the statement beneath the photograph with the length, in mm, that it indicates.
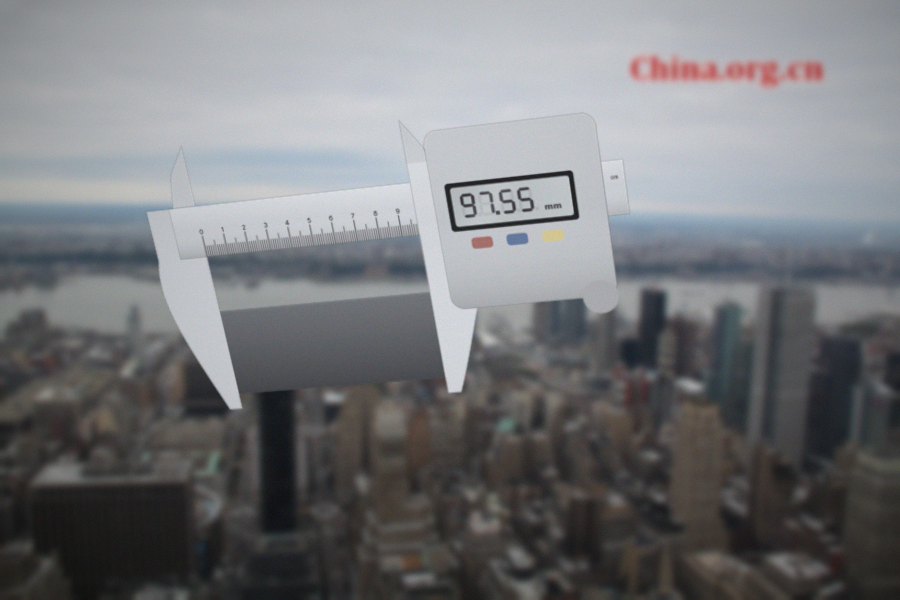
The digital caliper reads 97.55 mm
